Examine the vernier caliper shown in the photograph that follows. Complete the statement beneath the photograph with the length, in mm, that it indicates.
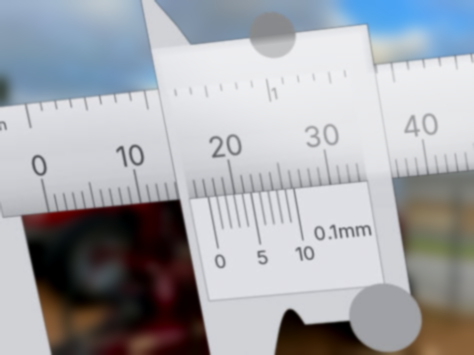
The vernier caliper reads 17.2 mm
